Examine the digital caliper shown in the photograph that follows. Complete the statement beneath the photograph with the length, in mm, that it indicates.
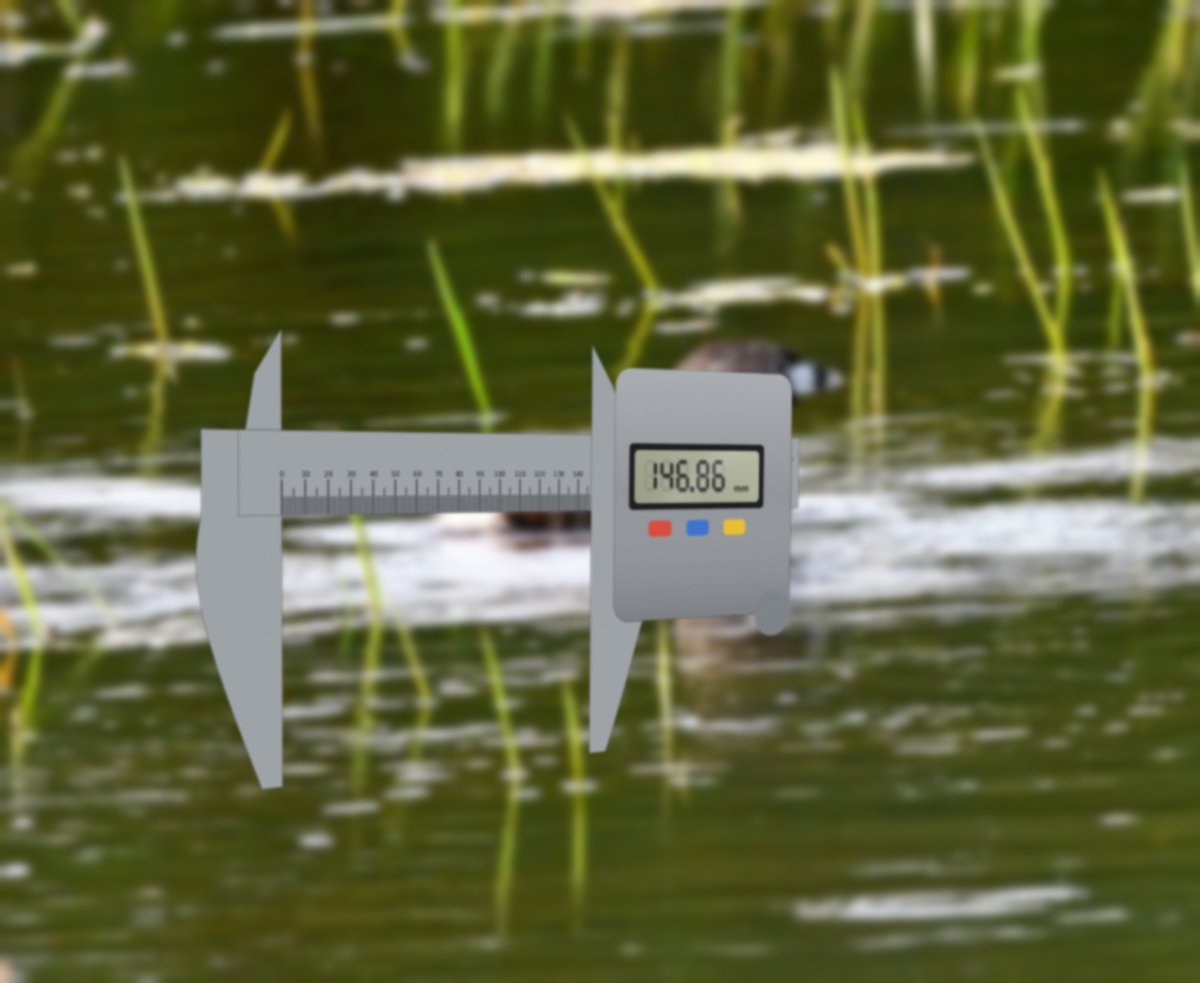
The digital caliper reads 146.86 mm
